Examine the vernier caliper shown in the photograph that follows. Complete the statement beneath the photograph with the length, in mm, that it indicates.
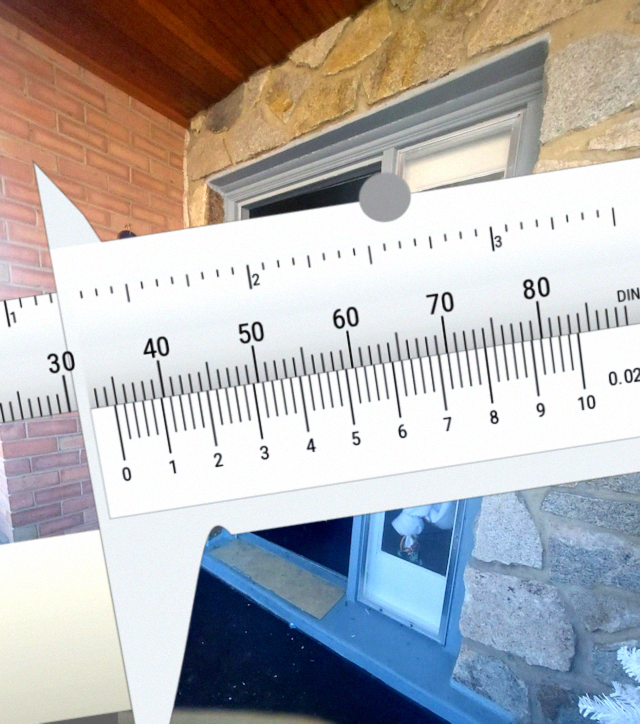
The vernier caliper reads 34.8 mm
